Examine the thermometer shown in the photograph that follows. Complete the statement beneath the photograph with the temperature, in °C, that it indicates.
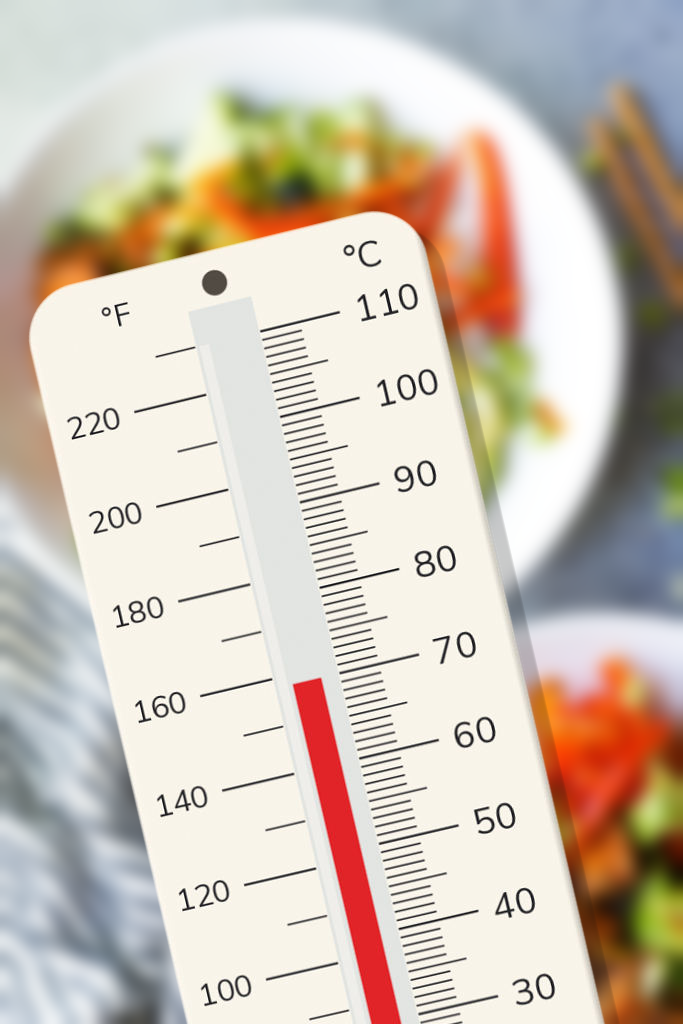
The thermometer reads 70 °C
